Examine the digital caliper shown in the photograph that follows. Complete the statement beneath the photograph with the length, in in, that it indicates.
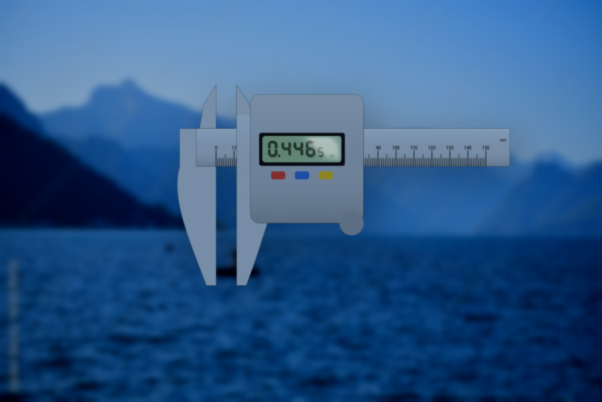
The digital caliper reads 0.4465 in
